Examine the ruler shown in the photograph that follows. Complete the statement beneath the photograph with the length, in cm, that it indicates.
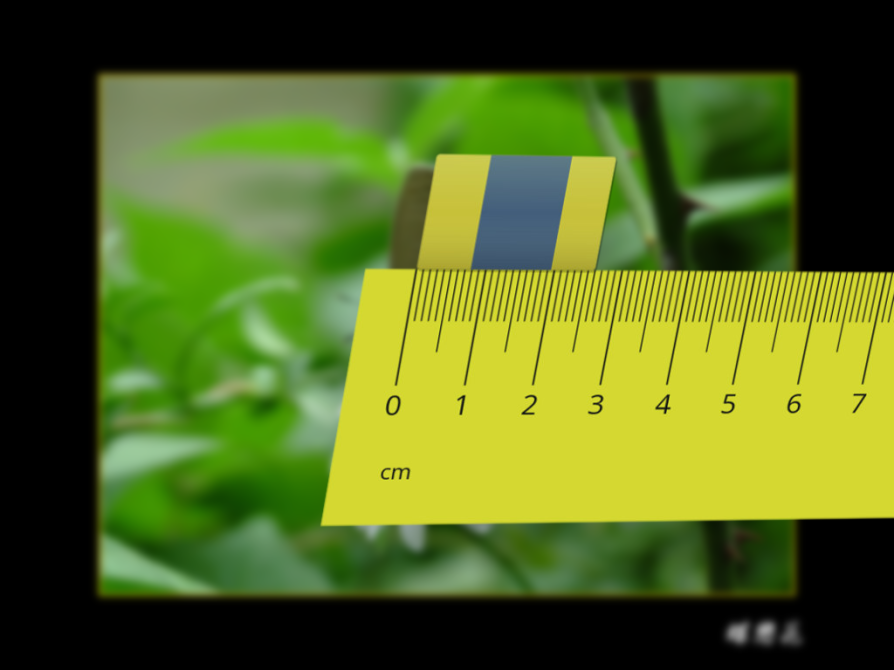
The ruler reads 2.6 cm
